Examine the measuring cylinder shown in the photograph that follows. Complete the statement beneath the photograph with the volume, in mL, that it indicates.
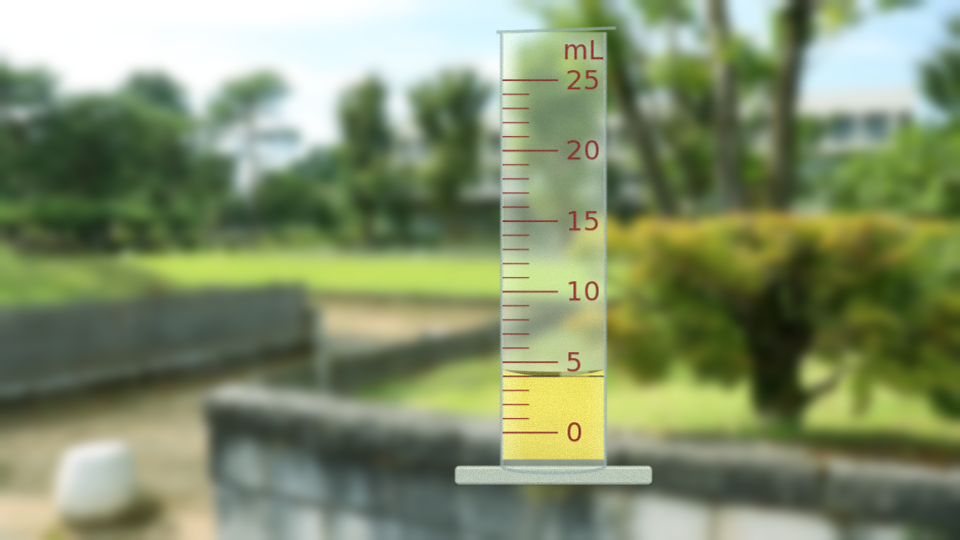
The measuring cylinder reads 4 mL
